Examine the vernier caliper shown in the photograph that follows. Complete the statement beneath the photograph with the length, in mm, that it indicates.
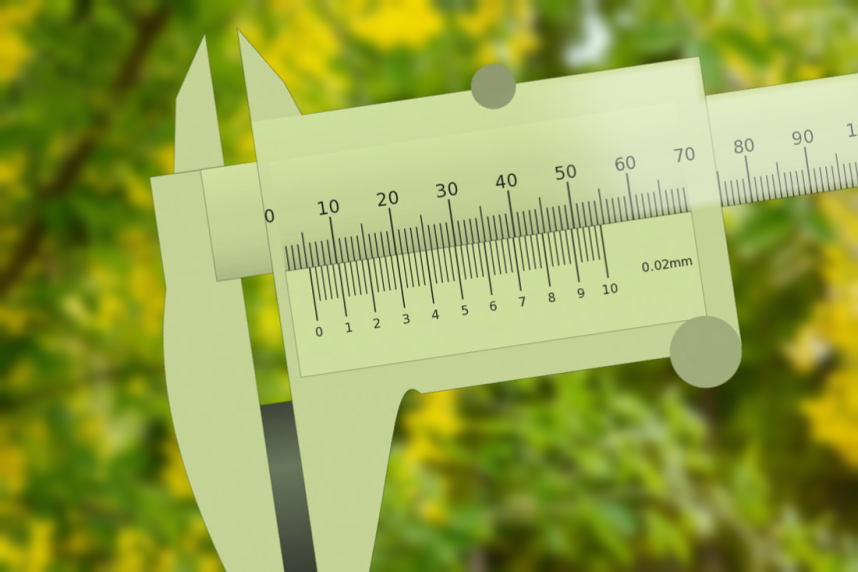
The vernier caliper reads 5.4 mm
